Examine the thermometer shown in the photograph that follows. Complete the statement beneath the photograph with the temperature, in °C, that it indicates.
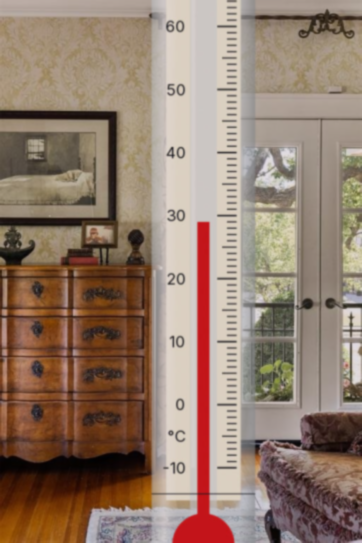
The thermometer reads 29 °C
